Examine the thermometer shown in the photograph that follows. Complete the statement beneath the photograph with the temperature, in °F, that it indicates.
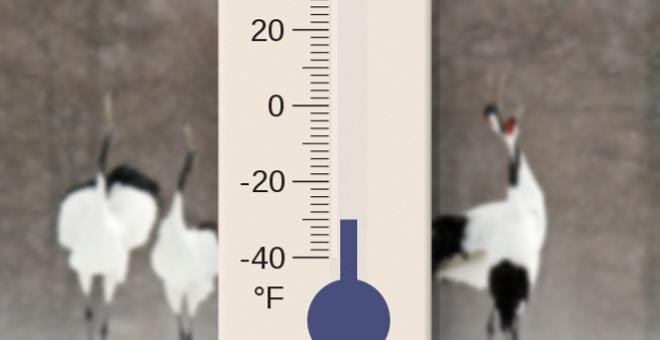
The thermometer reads -30 °F
